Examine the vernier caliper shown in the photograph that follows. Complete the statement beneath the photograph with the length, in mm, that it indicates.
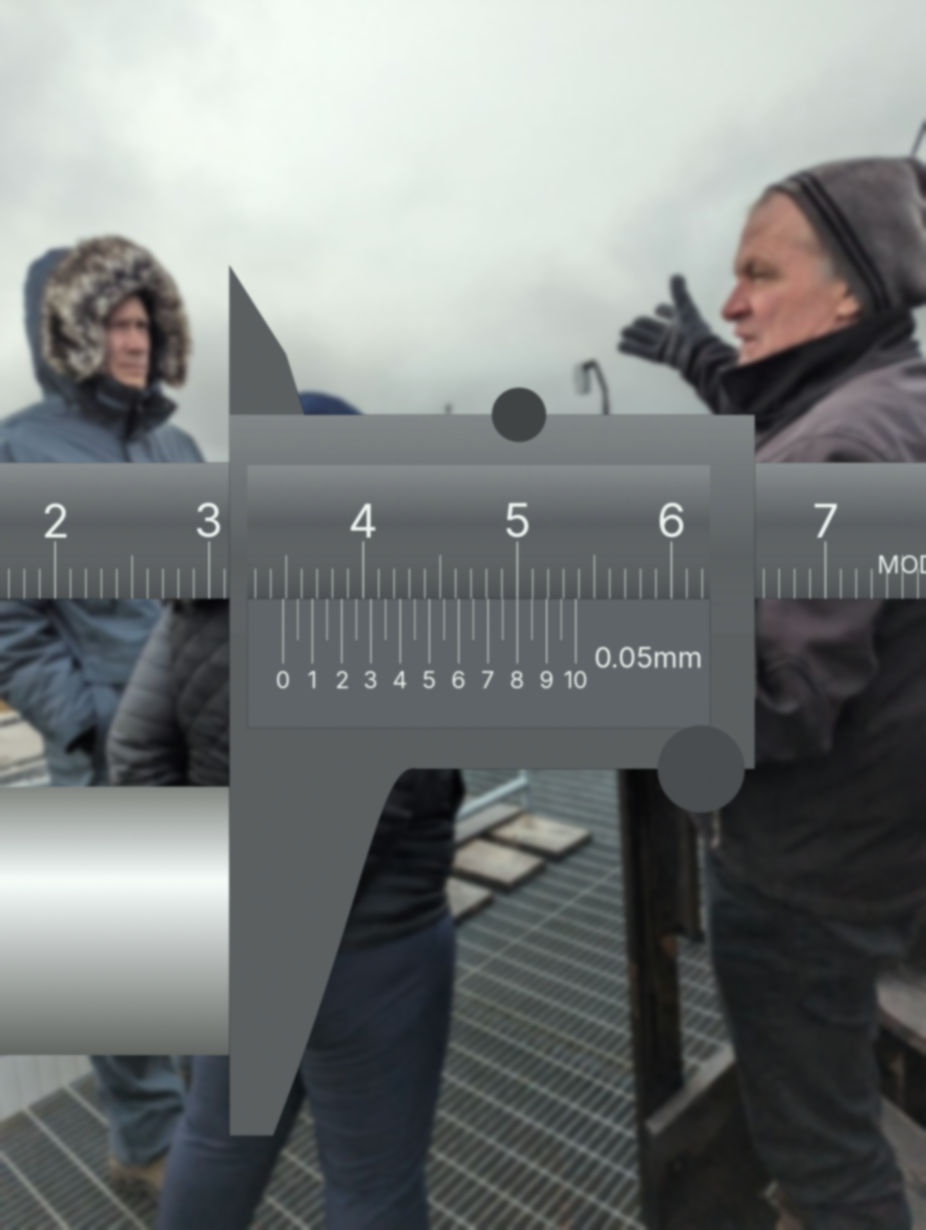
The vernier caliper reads 34.8 mm
